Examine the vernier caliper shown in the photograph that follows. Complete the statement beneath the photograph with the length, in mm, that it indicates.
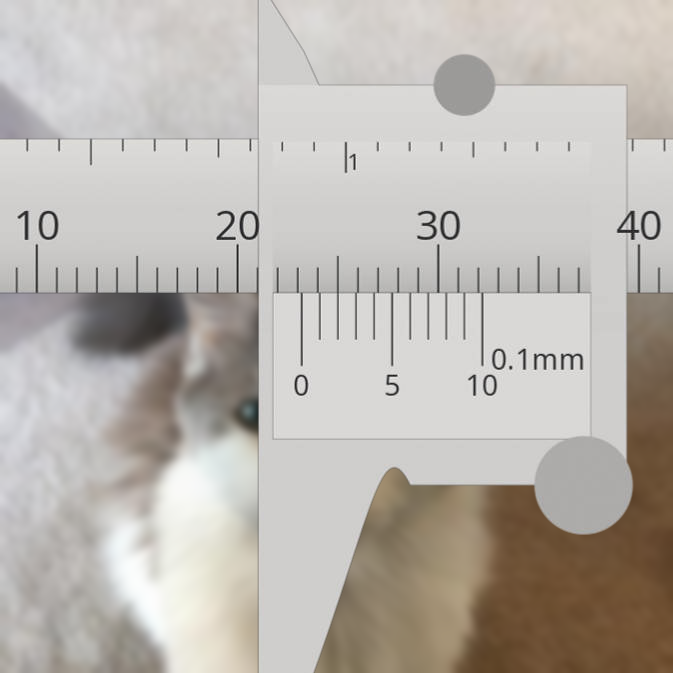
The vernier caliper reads 23.2 mm
